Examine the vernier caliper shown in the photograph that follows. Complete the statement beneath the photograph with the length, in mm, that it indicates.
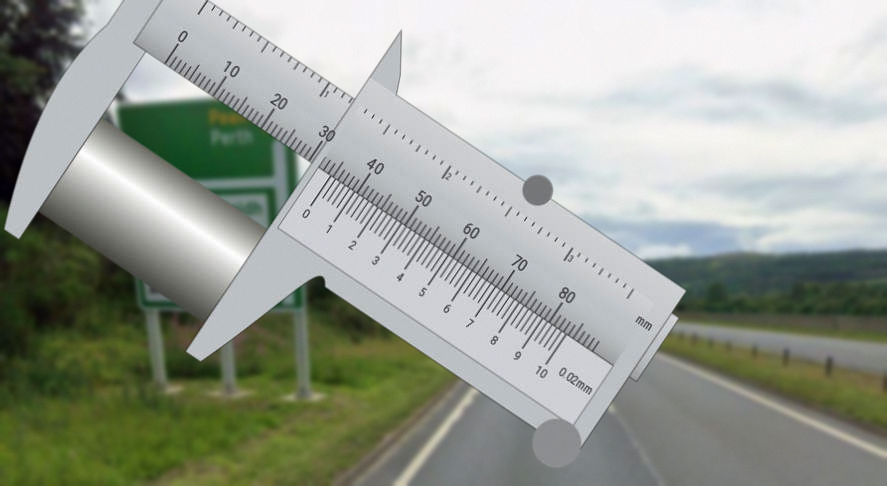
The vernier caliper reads 34.6 mm
